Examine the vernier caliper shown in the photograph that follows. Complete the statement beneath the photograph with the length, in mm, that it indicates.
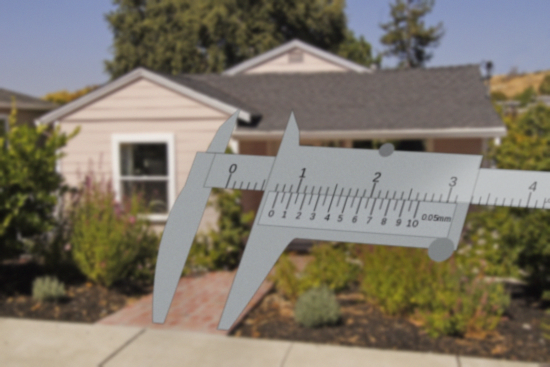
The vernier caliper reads 7.4 mm
